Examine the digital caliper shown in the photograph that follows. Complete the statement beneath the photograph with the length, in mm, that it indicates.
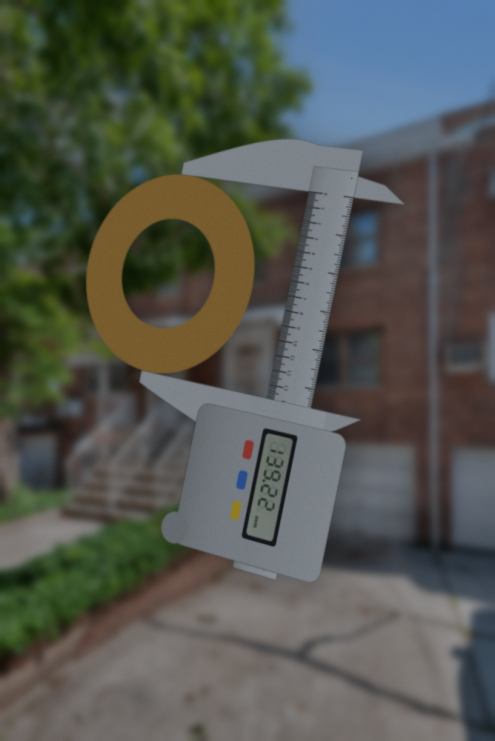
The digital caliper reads 139.22 mm
